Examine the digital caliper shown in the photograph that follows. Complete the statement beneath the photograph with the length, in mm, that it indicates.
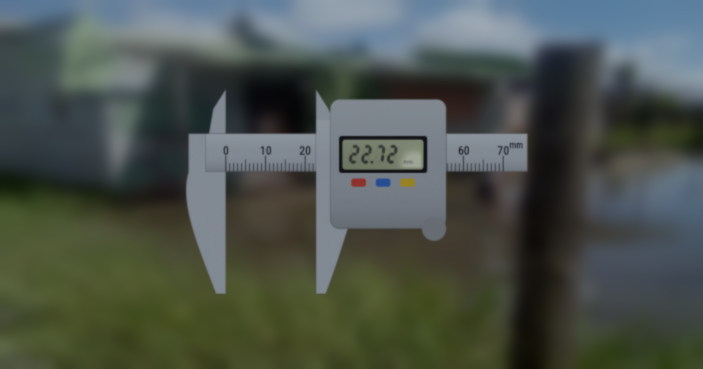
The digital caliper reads 22.72 mm
